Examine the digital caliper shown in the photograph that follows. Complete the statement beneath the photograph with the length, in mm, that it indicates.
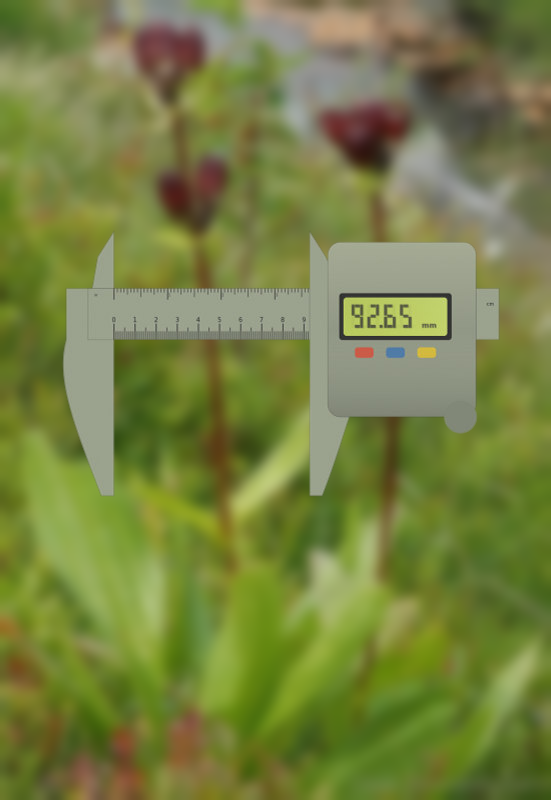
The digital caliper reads 92.65 mm
